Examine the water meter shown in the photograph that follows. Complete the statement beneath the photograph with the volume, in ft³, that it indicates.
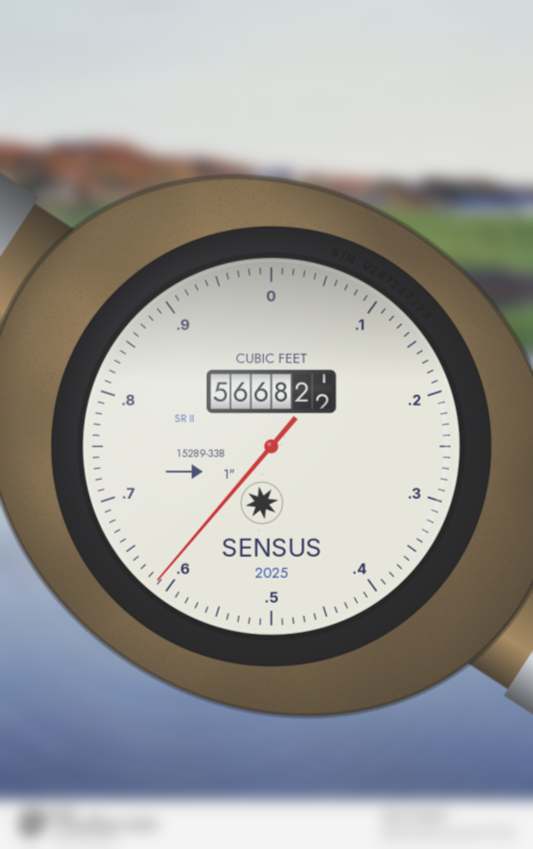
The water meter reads 566821.61 ft³
